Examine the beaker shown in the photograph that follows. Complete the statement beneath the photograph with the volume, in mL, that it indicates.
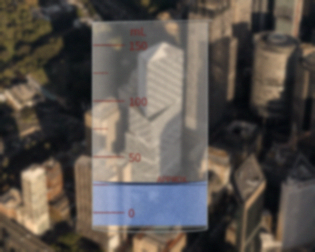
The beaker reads 25 mL
